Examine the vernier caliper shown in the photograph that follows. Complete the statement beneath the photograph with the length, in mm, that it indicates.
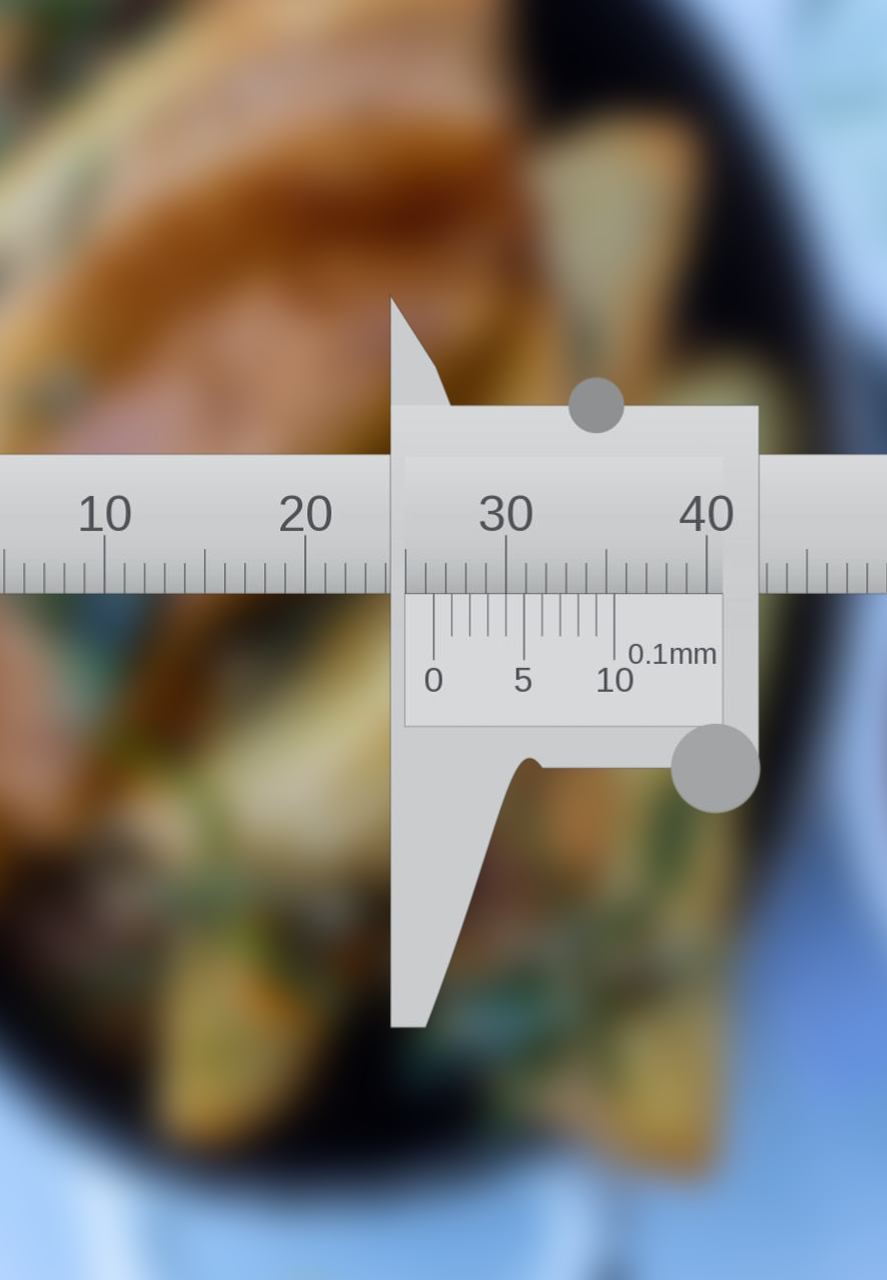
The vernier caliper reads 26.4 mm
